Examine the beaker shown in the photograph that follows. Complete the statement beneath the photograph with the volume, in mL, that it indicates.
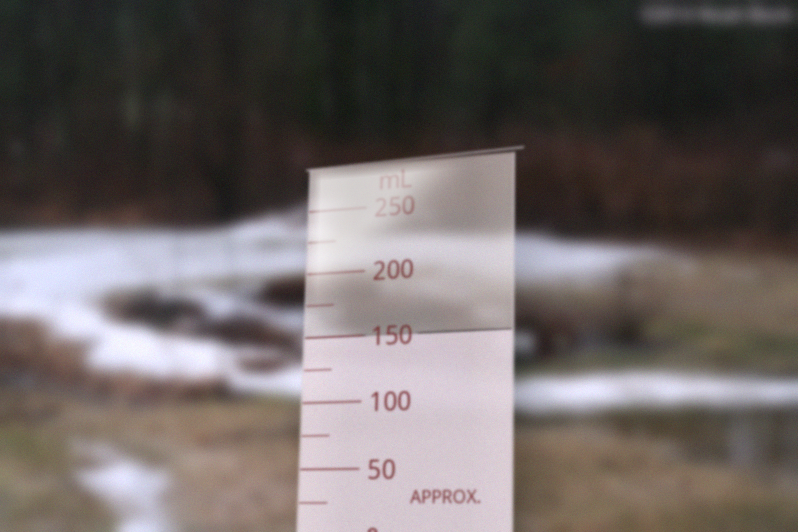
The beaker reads 150 mL
